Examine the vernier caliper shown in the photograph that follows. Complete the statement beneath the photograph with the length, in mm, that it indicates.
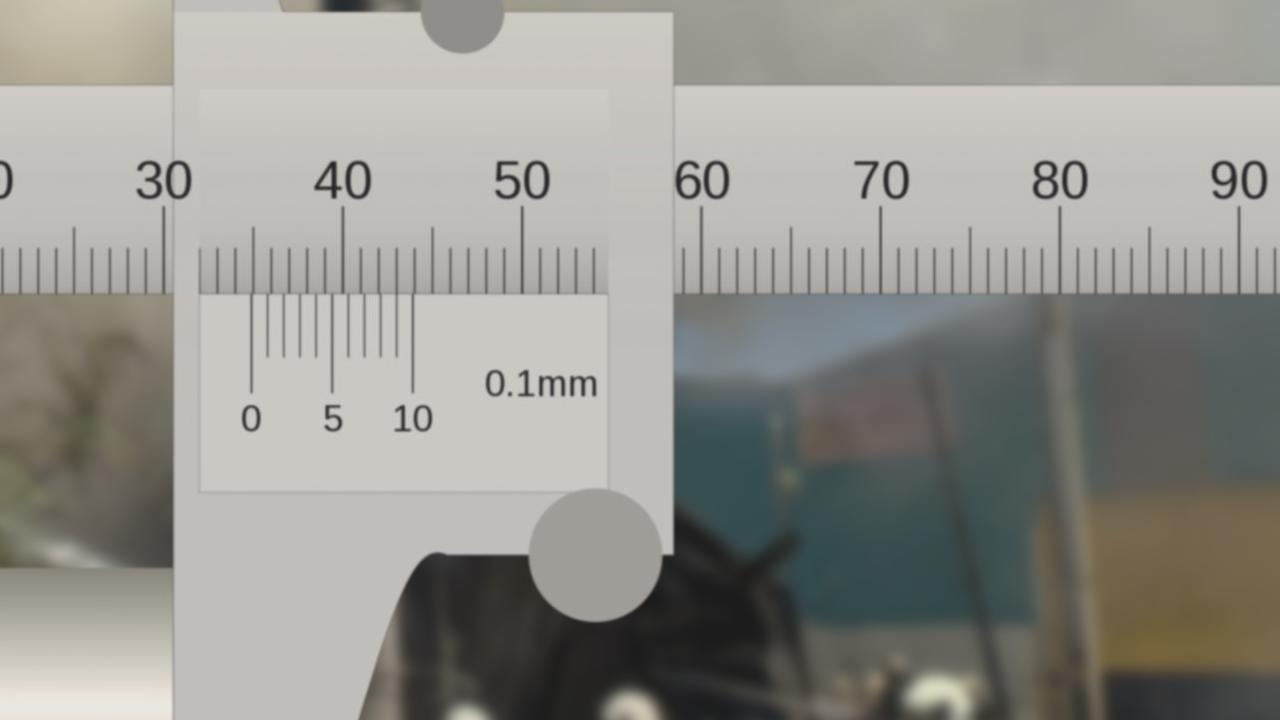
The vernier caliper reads 34.9 mm
